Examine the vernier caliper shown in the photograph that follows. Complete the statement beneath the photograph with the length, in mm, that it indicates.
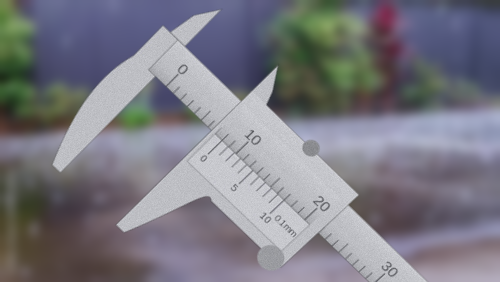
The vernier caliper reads 8.0 mm
